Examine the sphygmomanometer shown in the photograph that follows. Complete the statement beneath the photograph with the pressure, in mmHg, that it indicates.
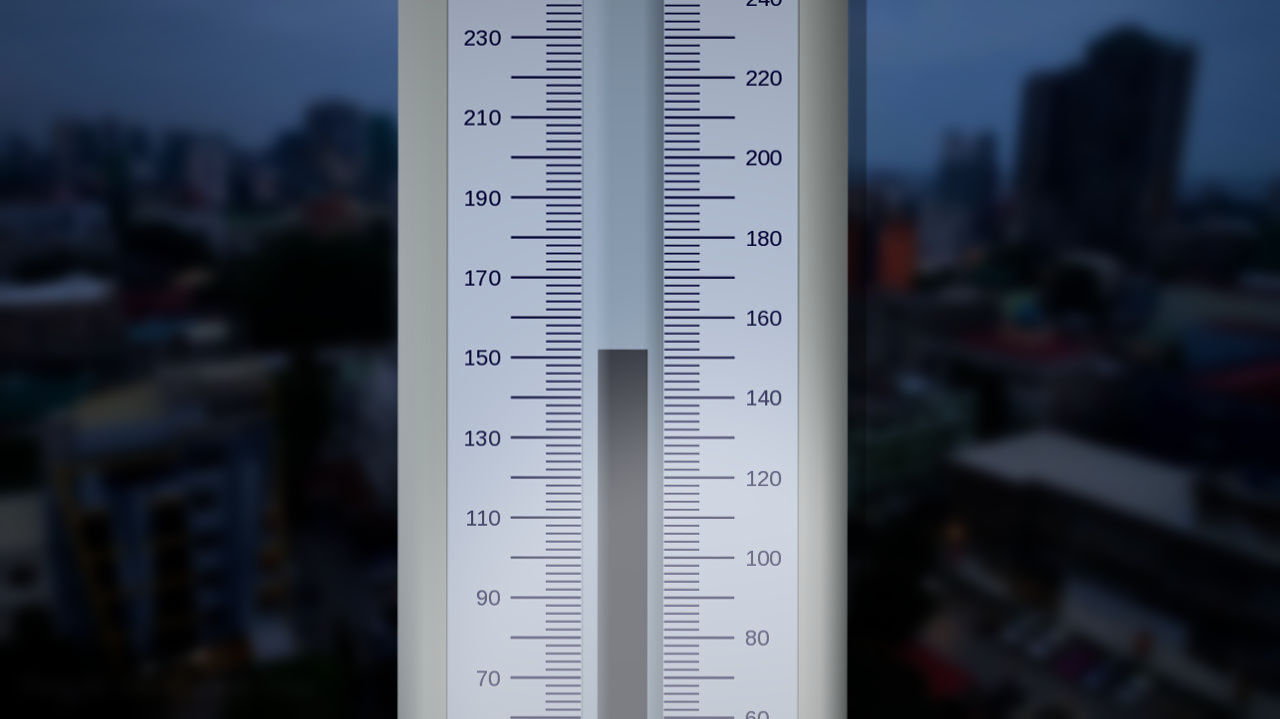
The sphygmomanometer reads 152 mmHg
